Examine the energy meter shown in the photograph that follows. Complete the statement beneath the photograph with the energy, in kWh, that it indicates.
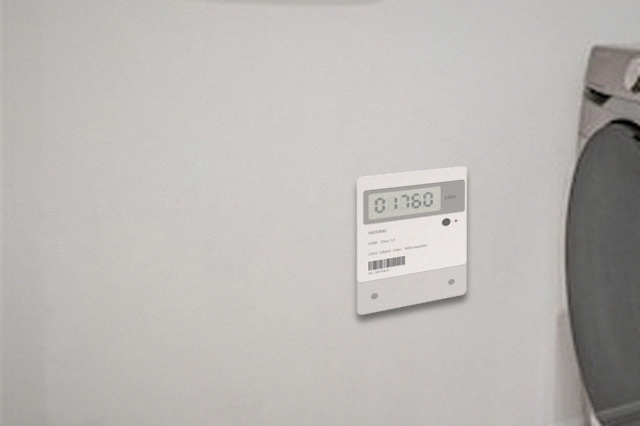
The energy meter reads 1760 kWh
